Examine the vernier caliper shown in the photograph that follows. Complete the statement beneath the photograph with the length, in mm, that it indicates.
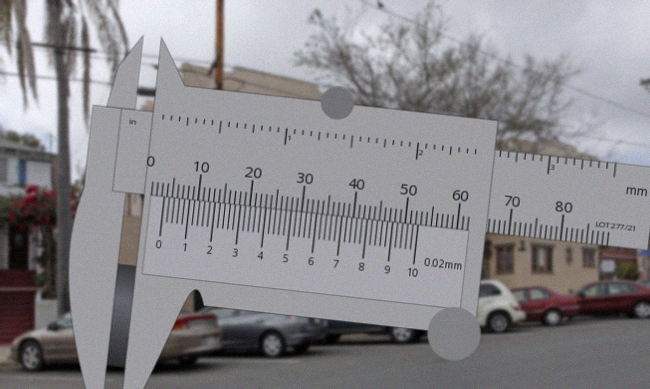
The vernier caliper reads 3.5 mm
